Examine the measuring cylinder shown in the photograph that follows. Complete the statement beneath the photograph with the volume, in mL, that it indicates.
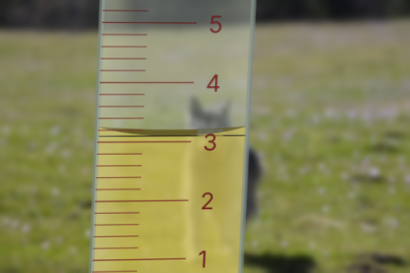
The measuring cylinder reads 3.1 mL
